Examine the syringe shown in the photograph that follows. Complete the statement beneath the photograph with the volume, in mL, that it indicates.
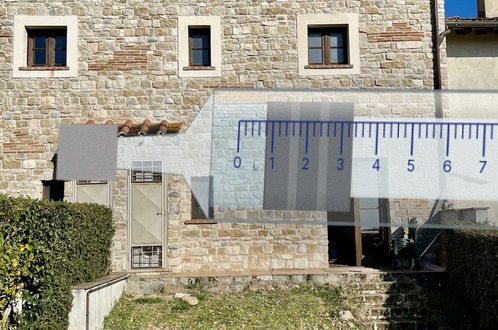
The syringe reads 0.8 mL
